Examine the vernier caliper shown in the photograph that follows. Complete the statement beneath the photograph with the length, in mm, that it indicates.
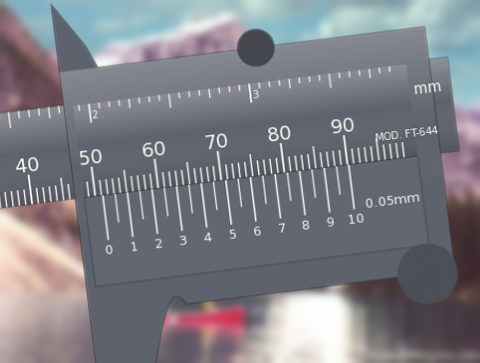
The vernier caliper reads 51.2 mm
